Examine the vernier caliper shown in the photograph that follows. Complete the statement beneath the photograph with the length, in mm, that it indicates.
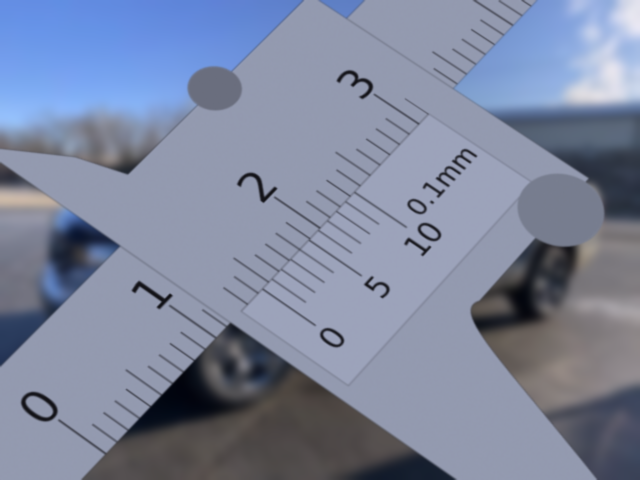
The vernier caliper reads 14.4 mm
